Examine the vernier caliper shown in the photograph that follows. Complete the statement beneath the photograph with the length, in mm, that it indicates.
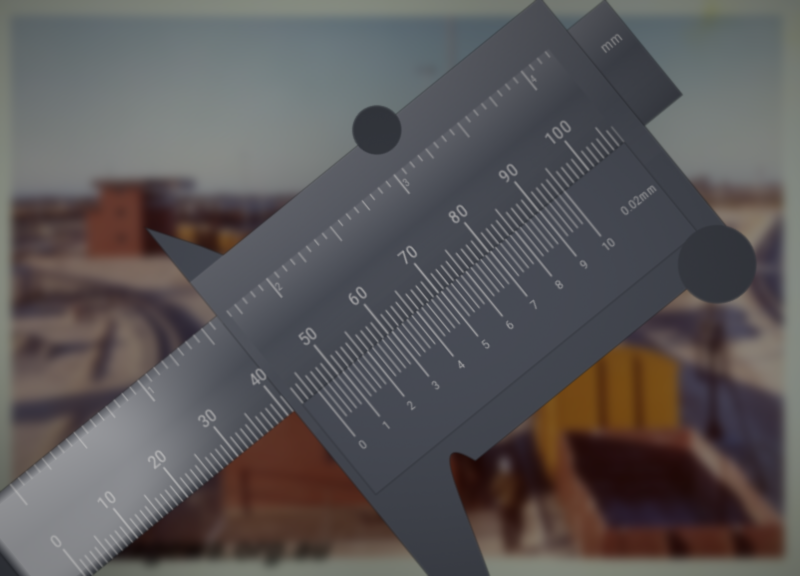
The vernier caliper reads 46.0 mm
